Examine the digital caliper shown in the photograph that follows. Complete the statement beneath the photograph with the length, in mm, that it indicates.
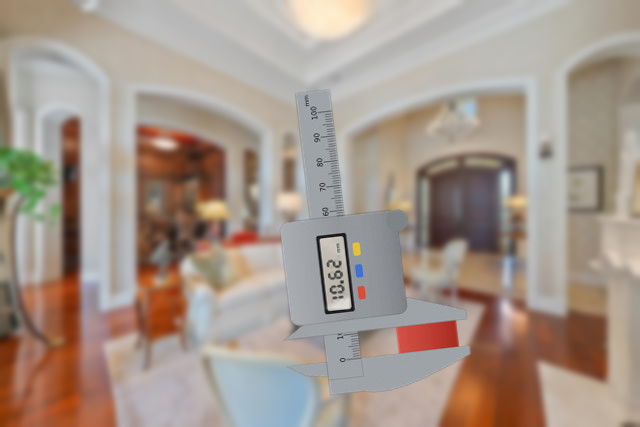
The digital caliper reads 10.62 mm
